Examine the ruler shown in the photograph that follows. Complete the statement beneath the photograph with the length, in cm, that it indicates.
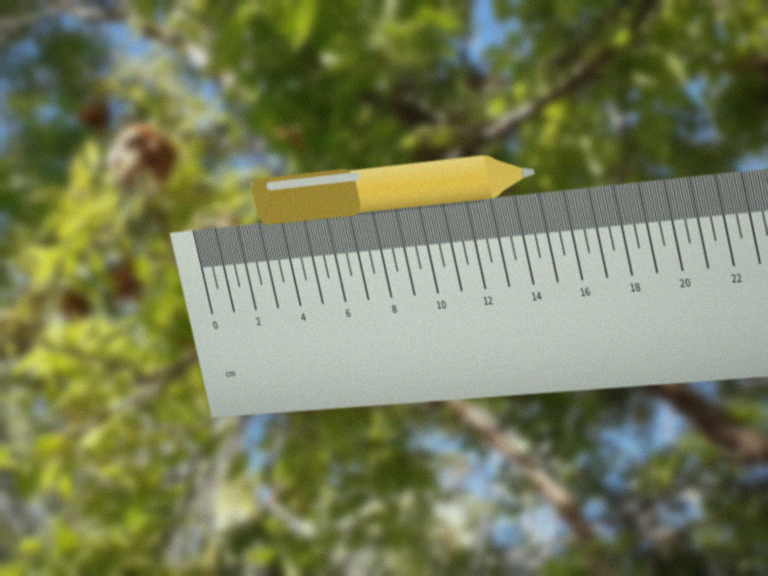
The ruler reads 12 cm
